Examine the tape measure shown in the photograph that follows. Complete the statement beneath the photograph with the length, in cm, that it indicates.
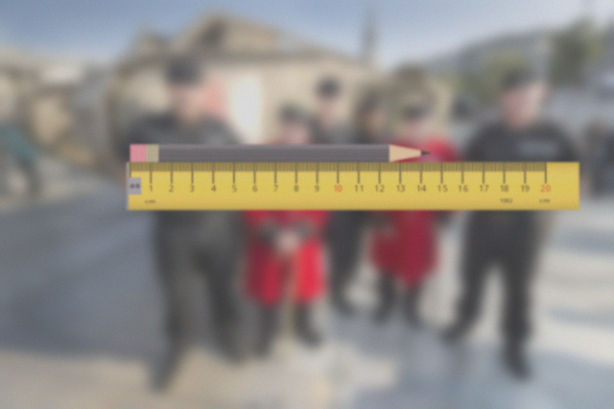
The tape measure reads 14.5 cm
